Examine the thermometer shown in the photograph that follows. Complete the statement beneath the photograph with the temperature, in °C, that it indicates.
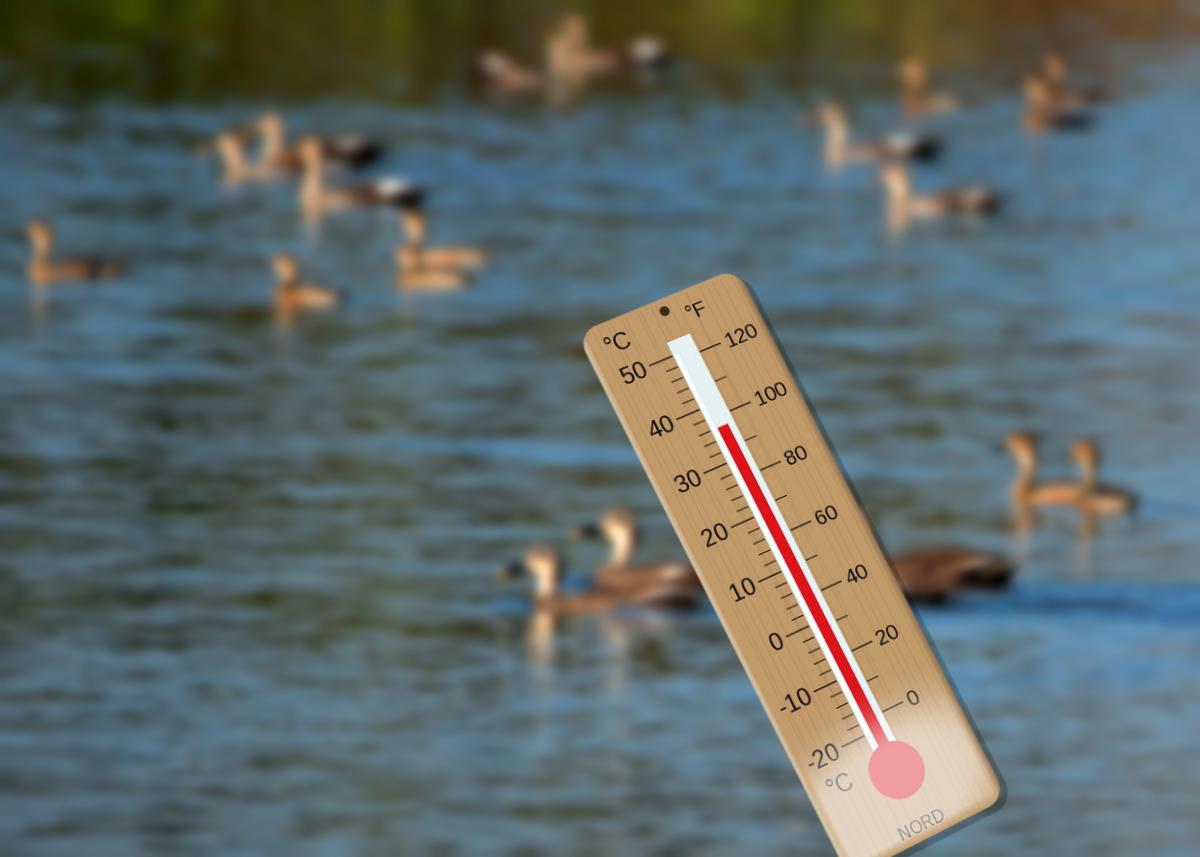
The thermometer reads 36 °C
